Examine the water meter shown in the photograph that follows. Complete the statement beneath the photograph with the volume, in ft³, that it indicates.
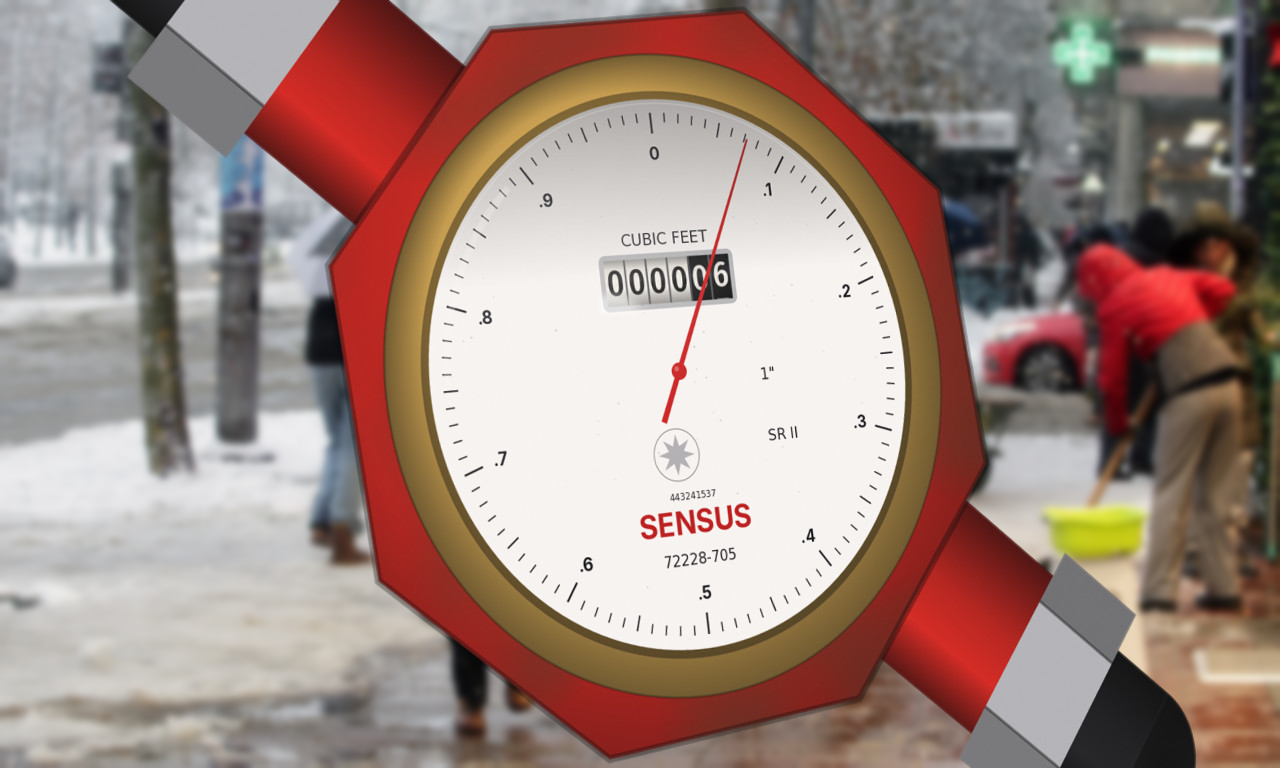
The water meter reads 6.07 ft³
